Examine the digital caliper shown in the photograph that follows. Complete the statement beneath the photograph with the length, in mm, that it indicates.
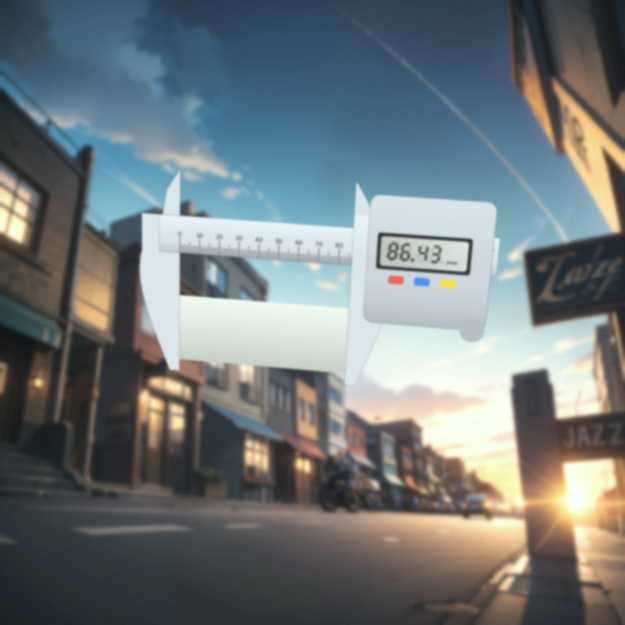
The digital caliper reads 86.43 mm
